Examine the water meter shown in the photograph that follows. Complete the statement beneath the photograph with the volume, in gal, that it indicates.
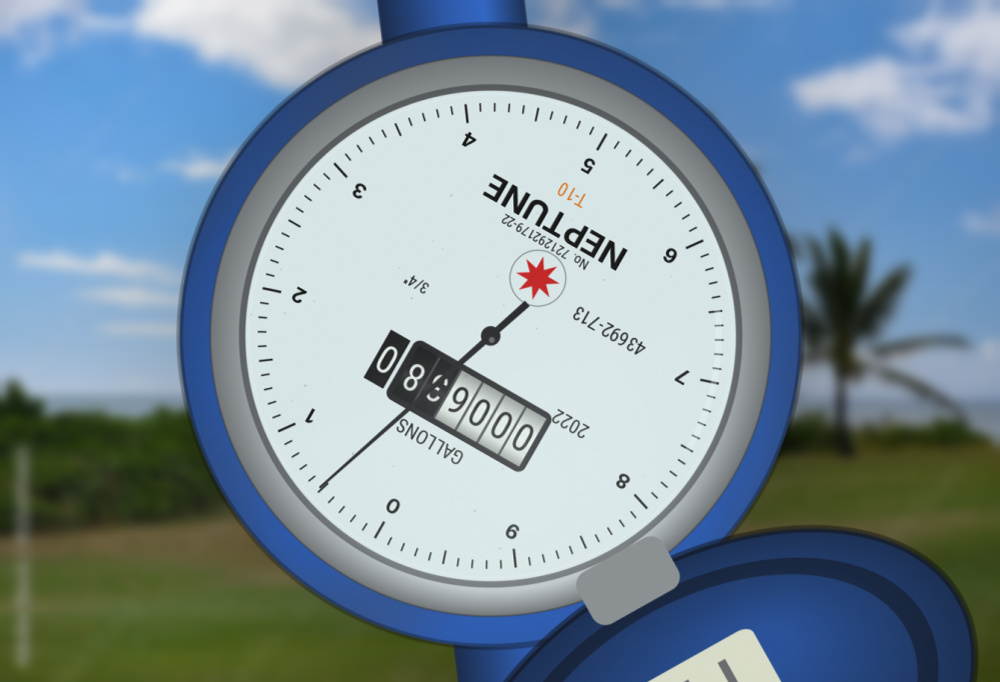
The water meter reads 6380.5 gal
